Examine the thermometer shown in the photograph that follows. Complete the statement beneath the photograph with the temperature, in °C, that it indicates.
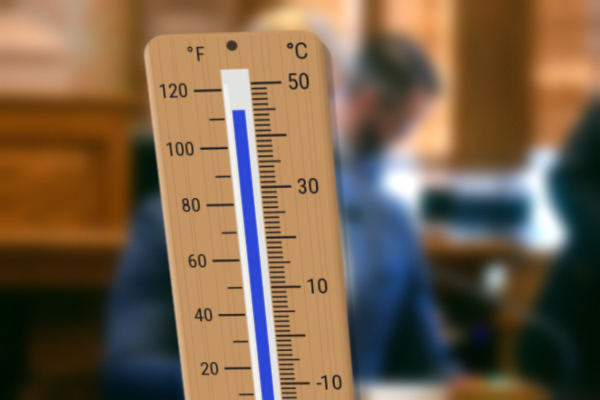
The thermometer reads 45 °C
